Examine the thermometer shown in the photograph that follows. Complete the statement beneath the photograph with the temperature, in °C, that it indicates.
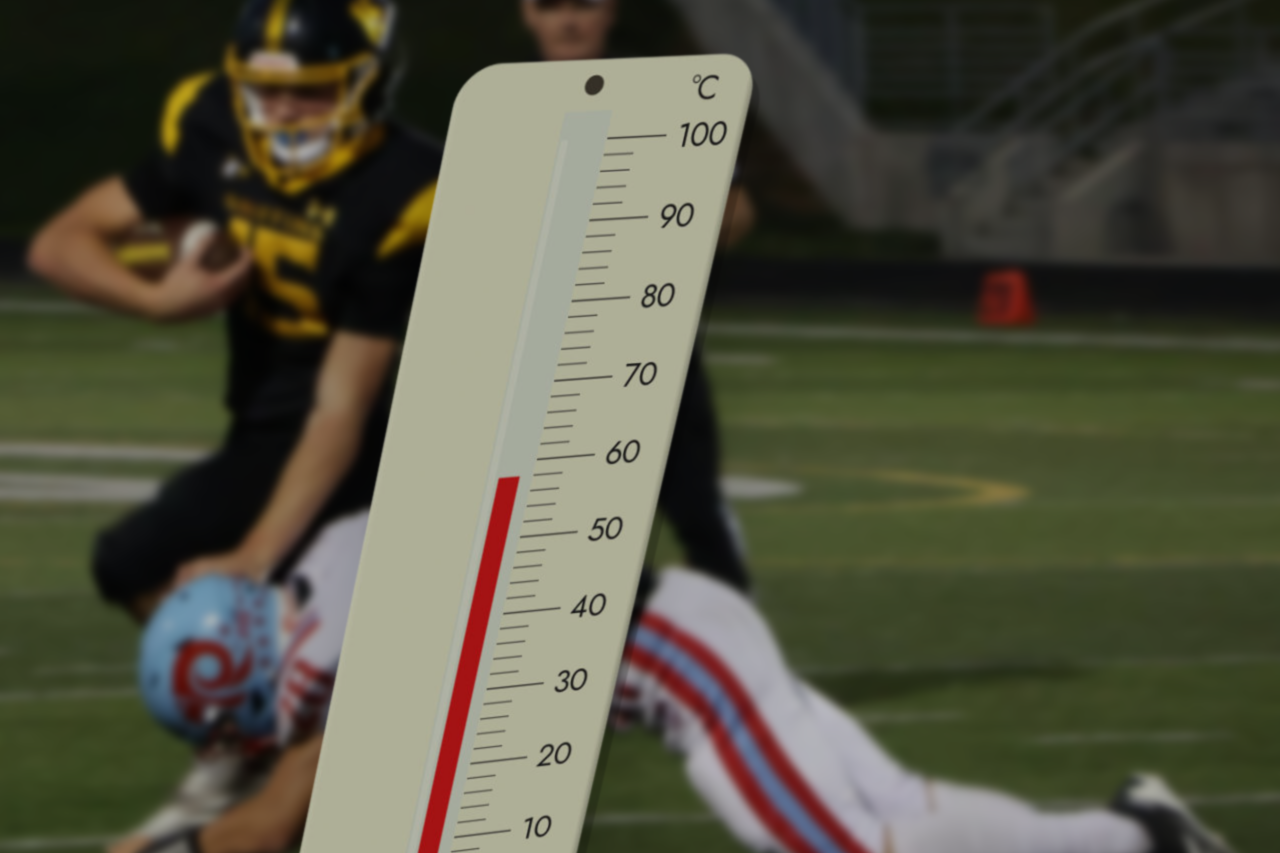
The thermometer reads 58 °C
